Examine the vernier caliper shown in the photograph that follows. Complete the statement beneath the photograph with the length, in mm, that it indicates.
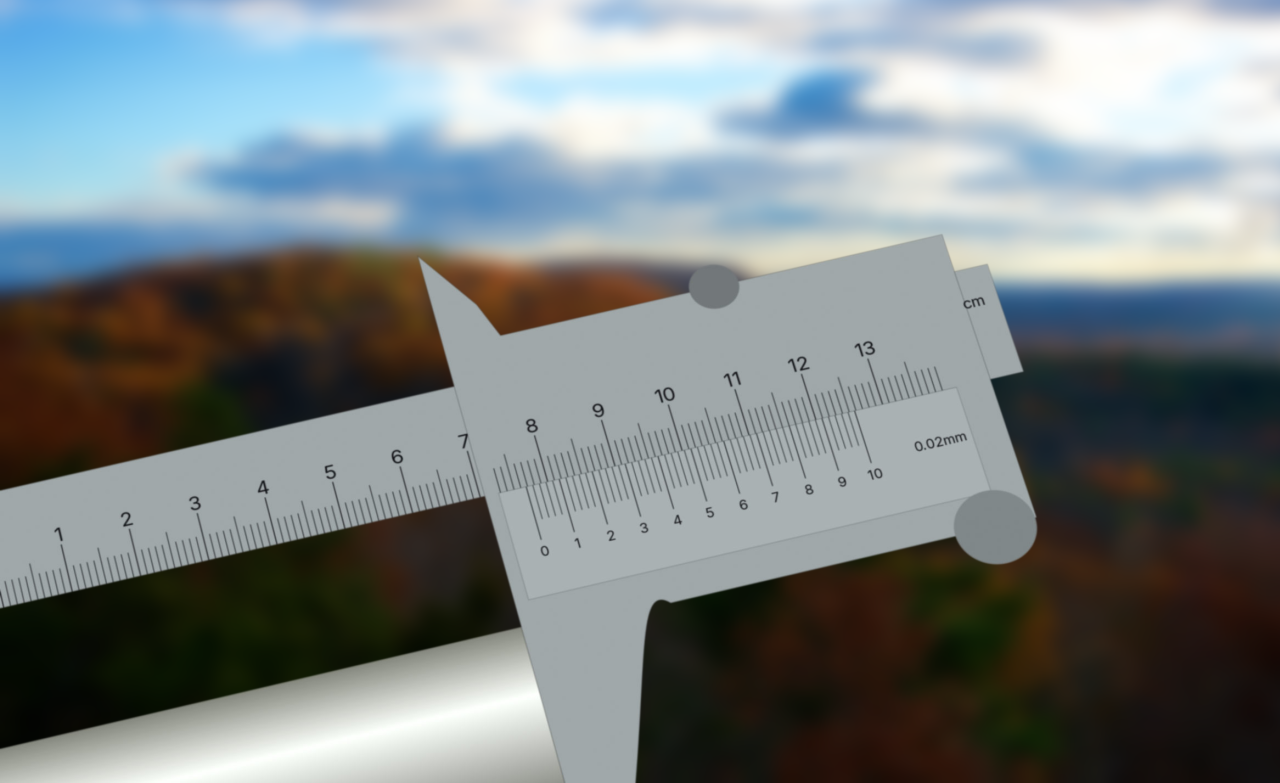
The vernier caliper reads 76.8 mm
